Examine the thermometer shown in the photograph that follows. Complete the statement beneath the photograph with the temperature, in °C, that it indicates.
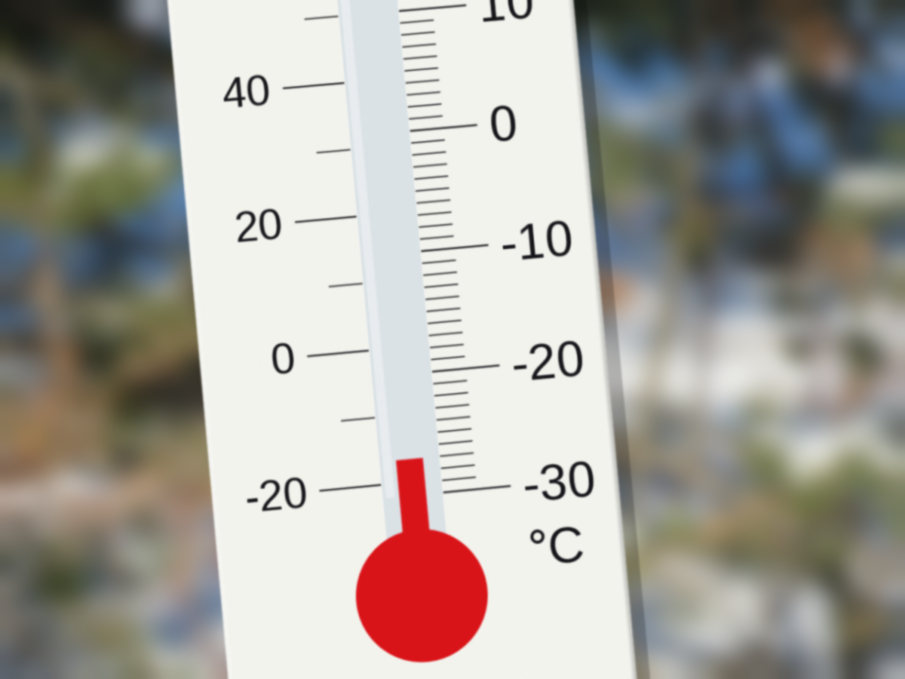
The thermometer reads -27 °C
